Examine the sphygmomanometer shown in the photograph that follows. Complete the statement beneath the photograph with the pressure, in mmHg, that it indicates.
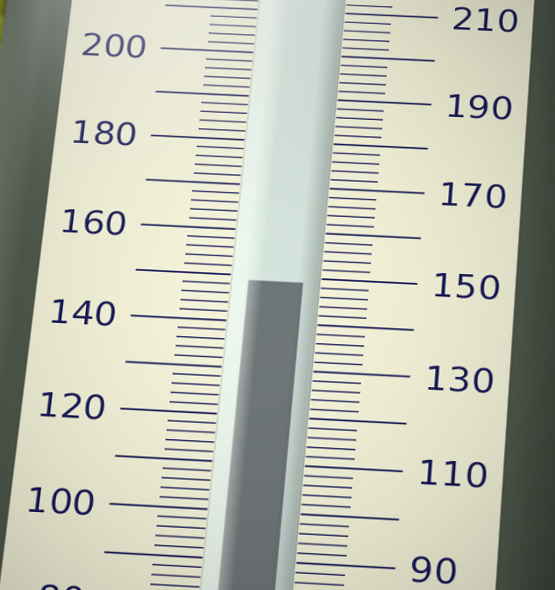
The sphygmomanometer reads 149 mmHg
